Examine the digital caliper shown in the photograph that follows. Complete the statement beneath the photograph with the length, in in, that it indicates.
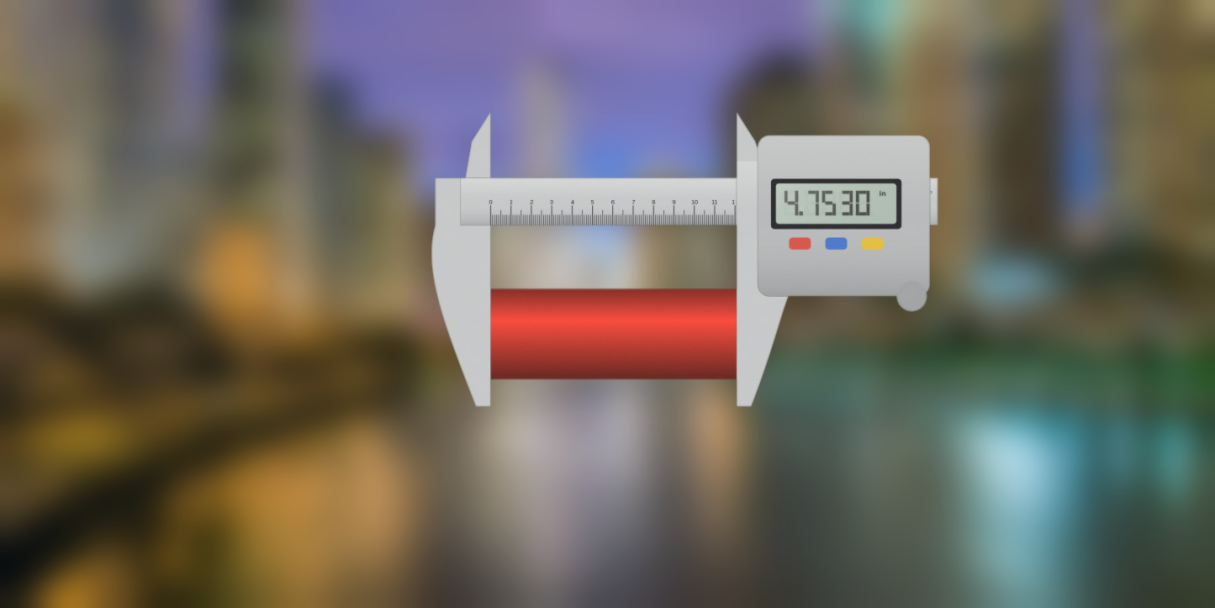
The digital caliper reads 4.7530 in
